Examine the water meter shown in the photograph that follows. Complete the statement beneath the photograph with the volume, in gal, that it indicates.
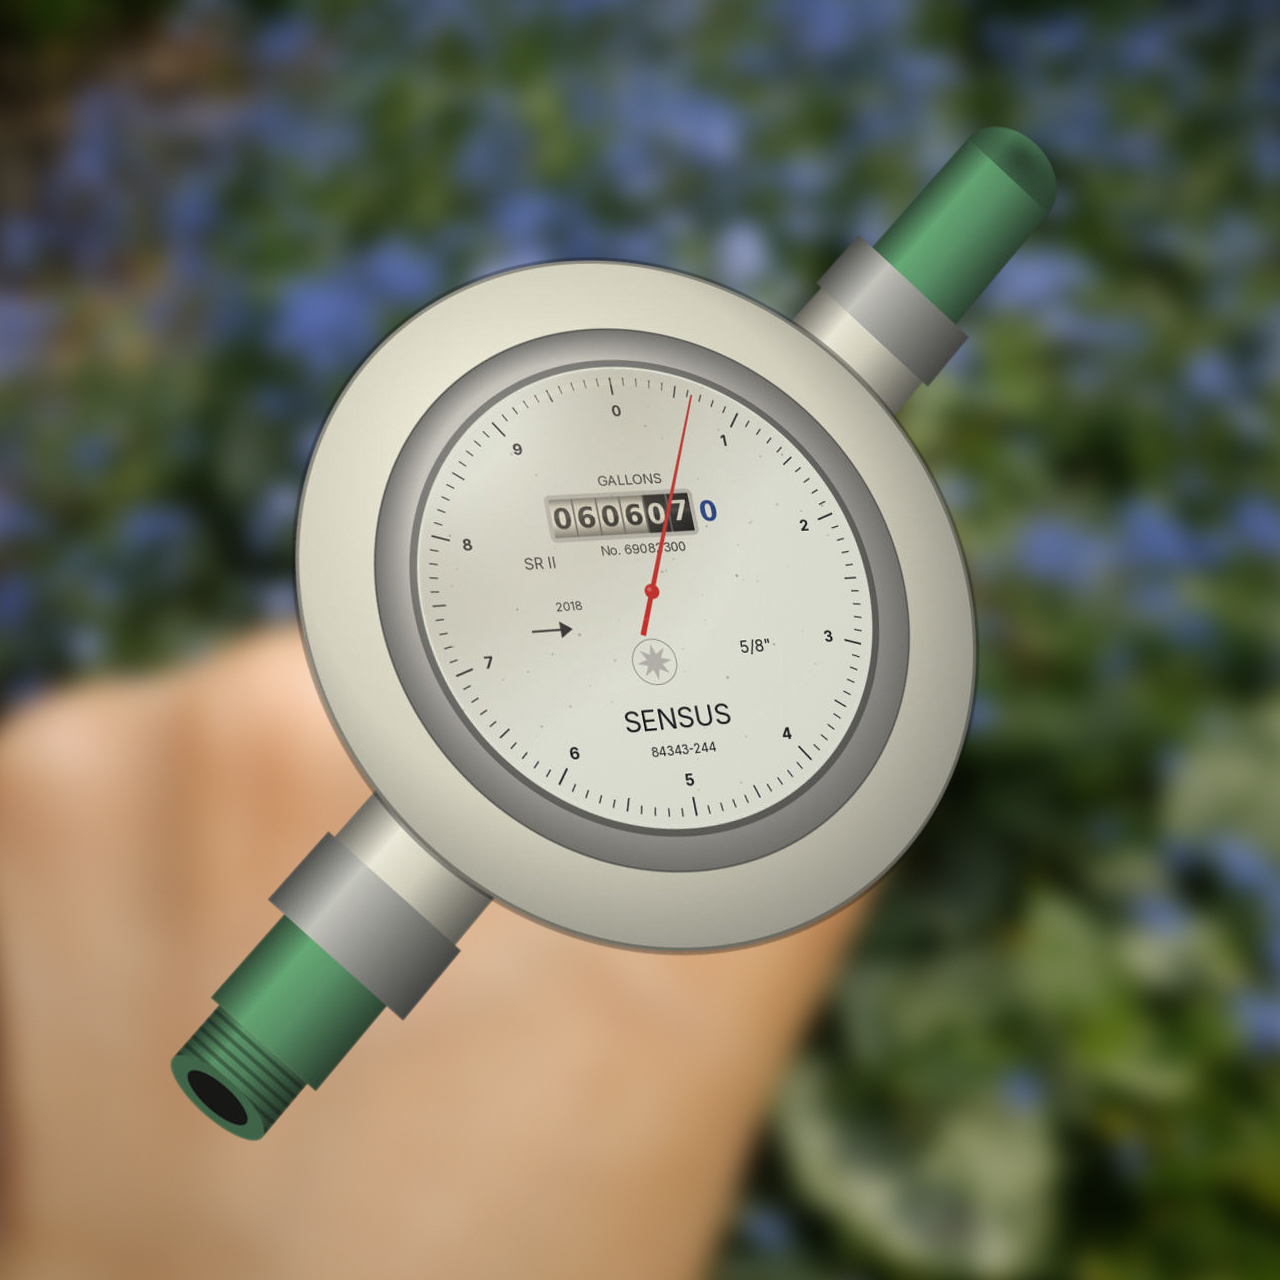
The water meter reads 606070.6 gal
